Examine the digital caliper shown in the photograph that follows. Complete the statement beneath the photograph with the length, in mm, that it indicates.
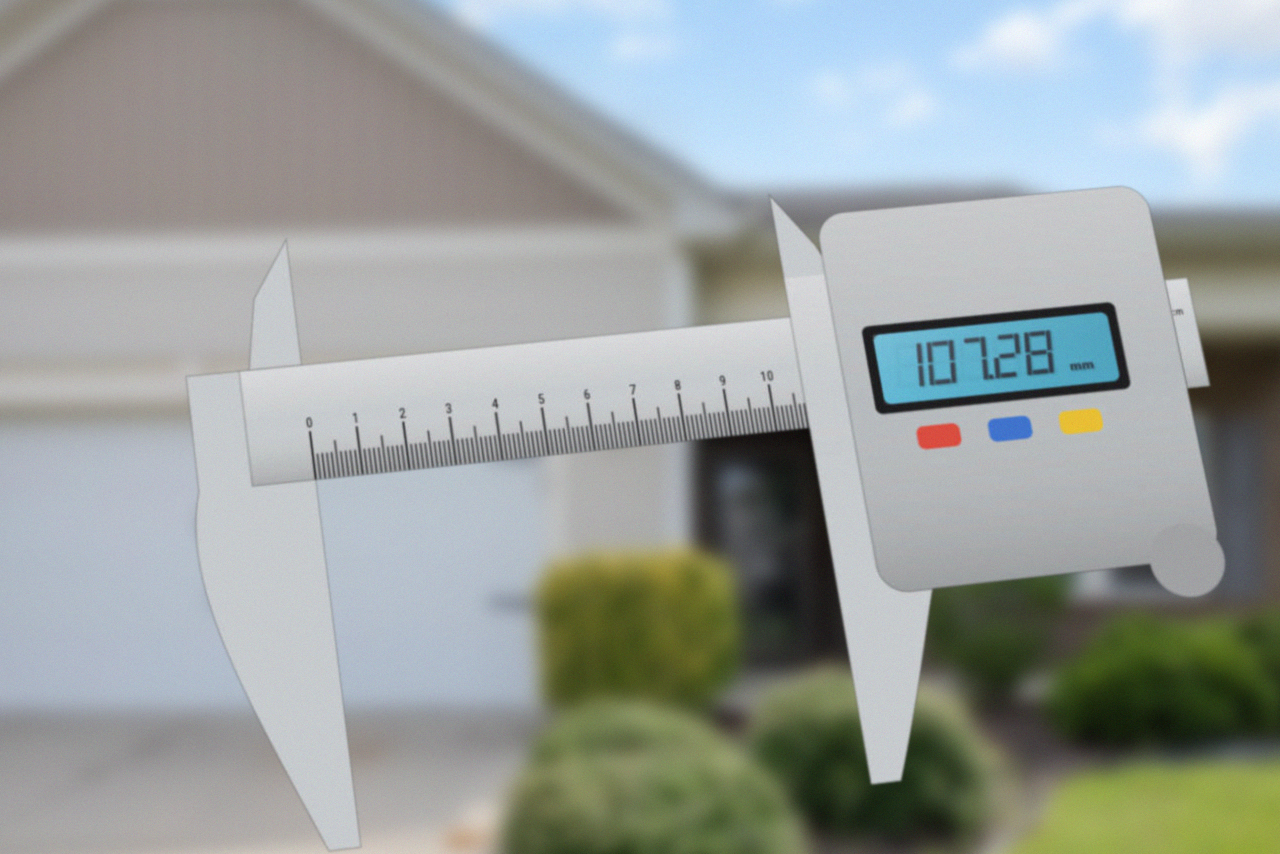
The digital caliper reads 107.28 mm
